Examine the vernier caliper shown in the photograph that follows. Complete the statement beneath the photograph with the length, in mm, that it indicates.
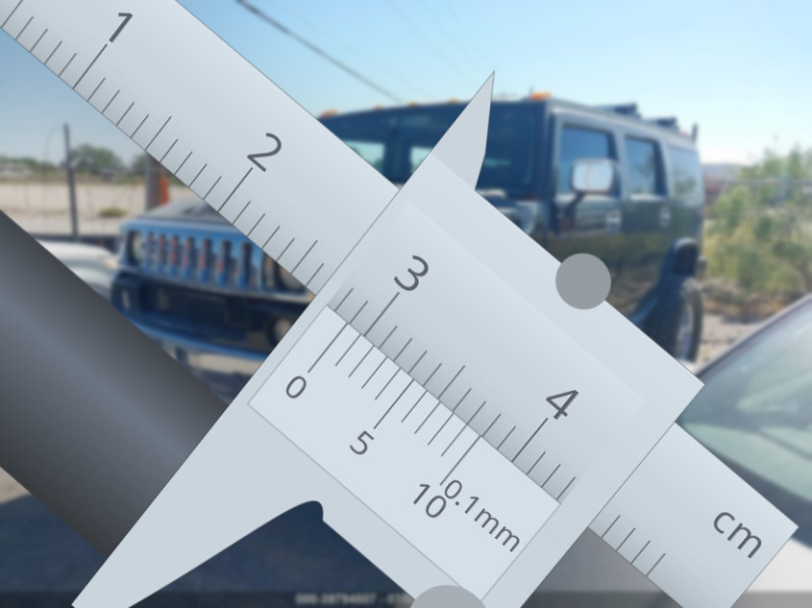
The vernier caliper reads 28.9 mm
